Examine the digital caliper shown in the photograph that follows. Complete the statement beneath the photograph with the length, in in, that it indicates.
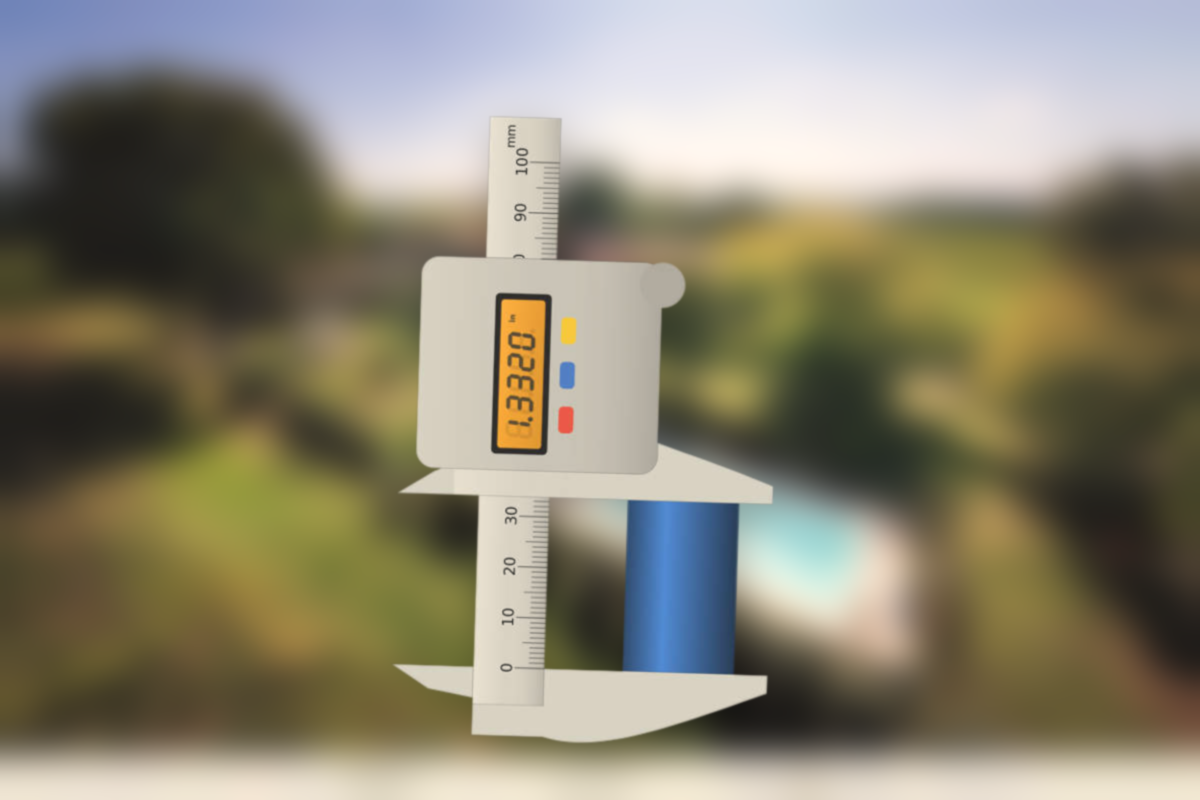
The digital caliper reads 1.3320 in
